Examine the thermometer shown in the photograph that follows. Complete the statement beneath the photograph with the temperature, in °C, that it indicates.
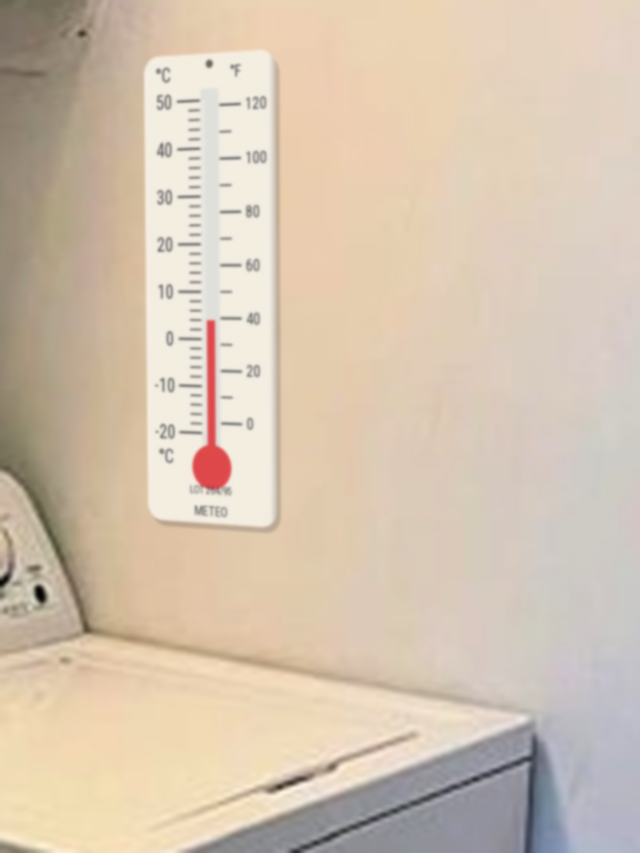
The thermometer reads 4 °C
